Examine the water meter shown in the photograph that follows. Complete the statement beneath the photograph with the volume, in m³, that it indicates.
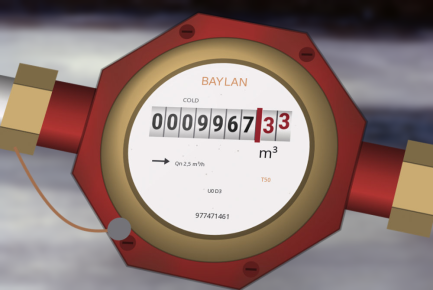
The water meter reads 9967.33 m³
